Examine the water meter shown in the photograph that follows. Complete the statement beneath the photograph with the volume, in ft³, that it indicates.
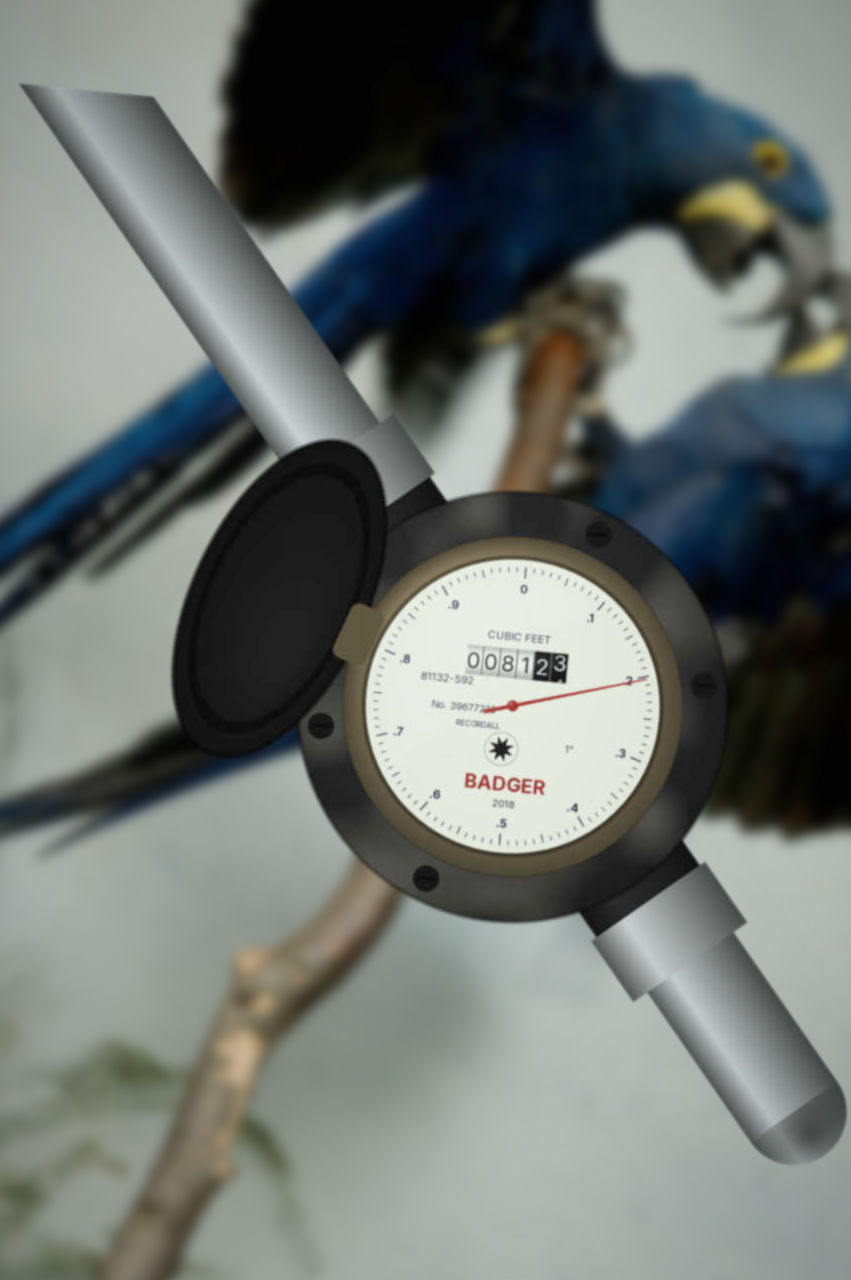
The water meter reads 8123.20 ft³
